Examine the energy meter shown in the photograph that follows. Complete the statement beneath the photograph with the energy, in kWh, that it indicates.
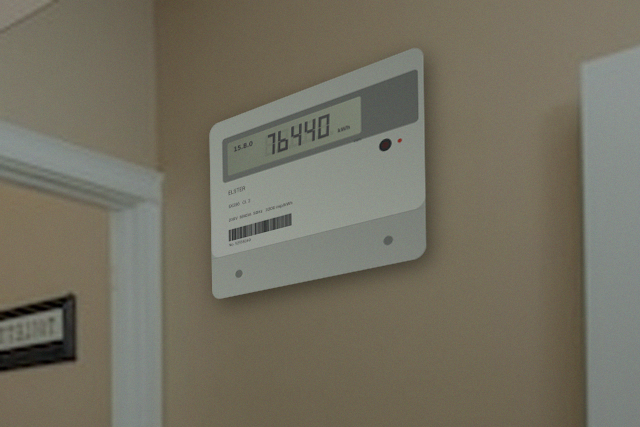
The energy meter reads 76440 kWh
